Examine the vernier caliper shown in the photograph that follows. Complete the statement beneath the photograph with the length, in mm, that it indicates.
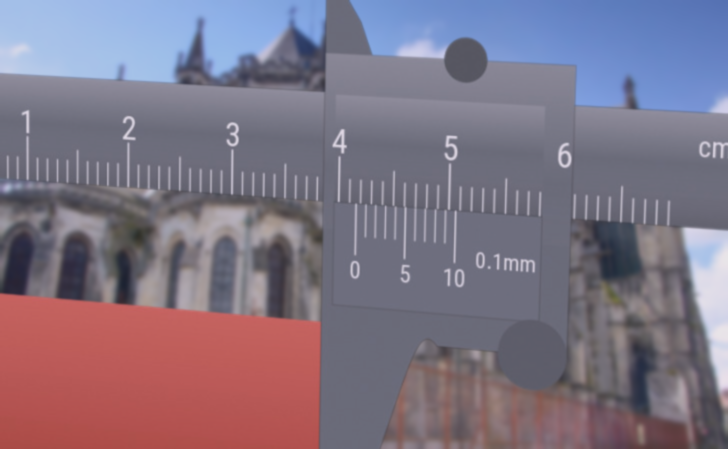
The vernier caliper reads 41.6 mm
